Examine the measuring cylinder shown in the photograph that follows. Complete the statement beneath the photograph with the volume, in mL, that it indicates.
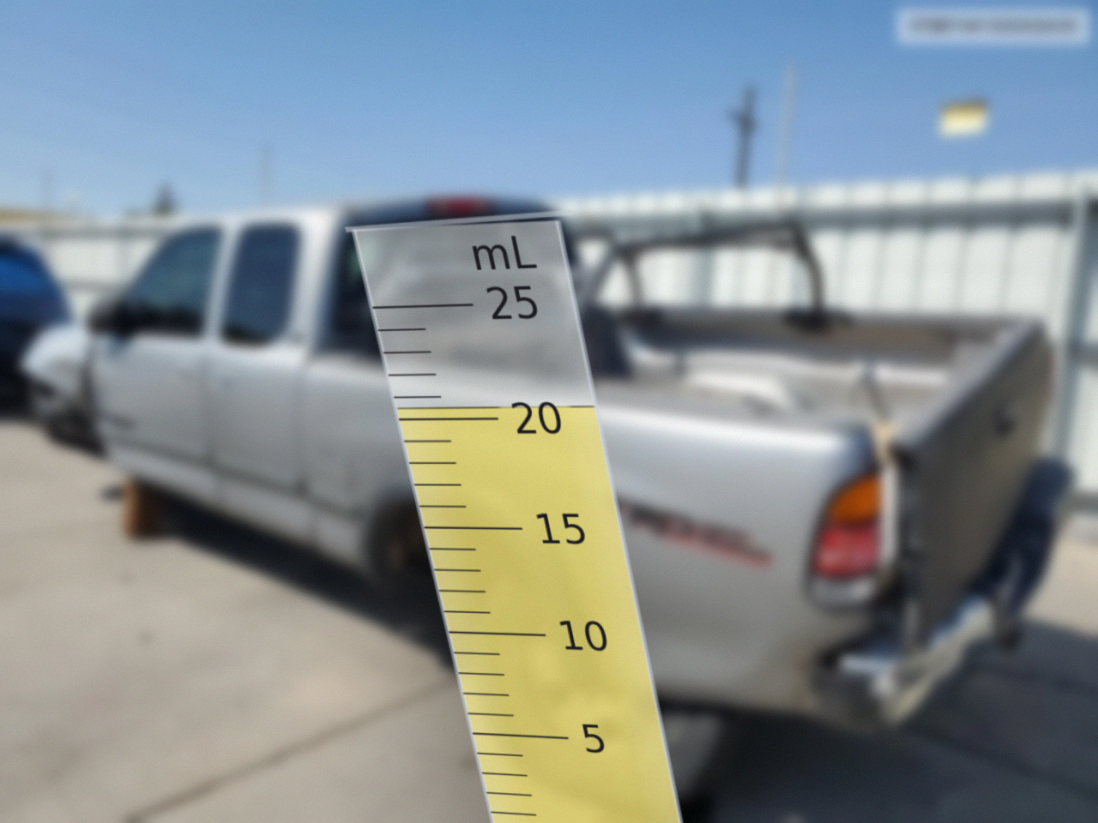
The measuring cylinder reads 20.5 mL
